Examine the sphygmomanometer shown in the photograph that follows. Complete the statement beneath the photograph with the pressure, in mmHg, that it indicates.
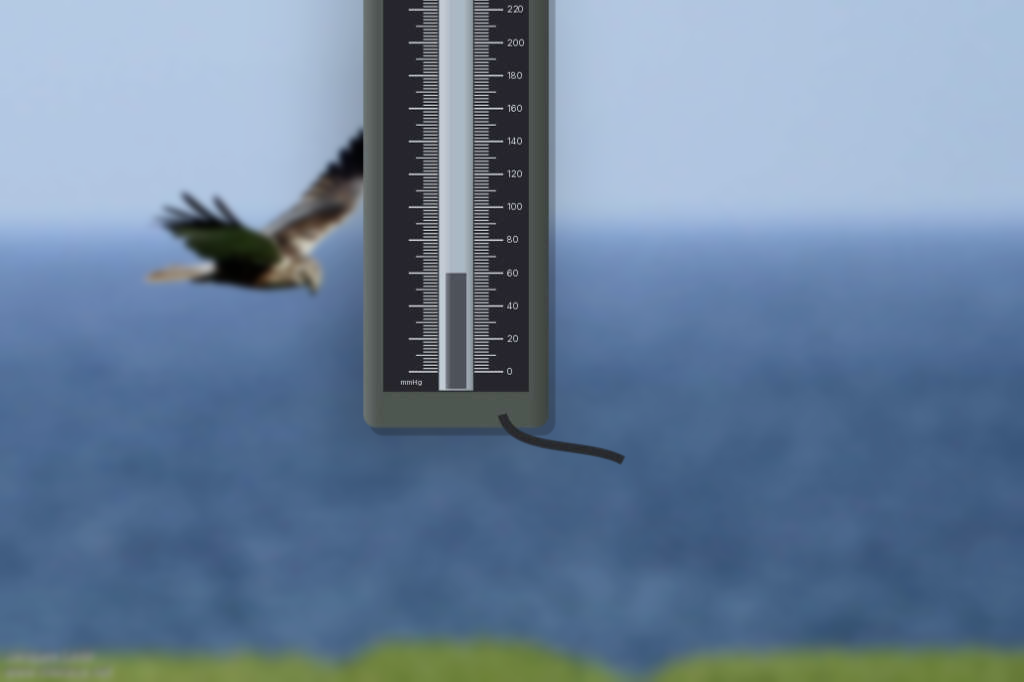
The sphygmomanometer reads 60 mmHg
